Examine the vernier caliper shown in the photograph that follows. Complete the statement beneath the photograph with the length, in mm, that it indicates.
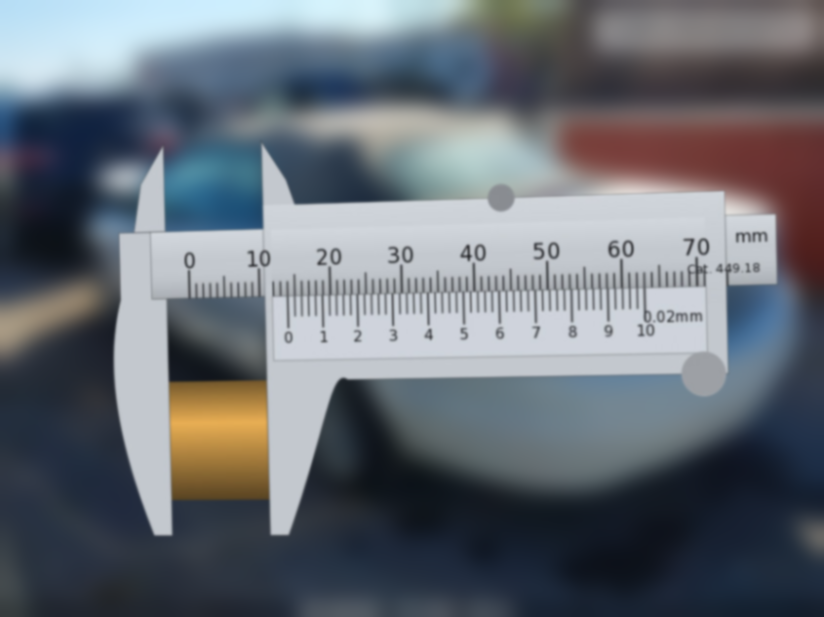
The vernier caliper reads 14.0 mm
